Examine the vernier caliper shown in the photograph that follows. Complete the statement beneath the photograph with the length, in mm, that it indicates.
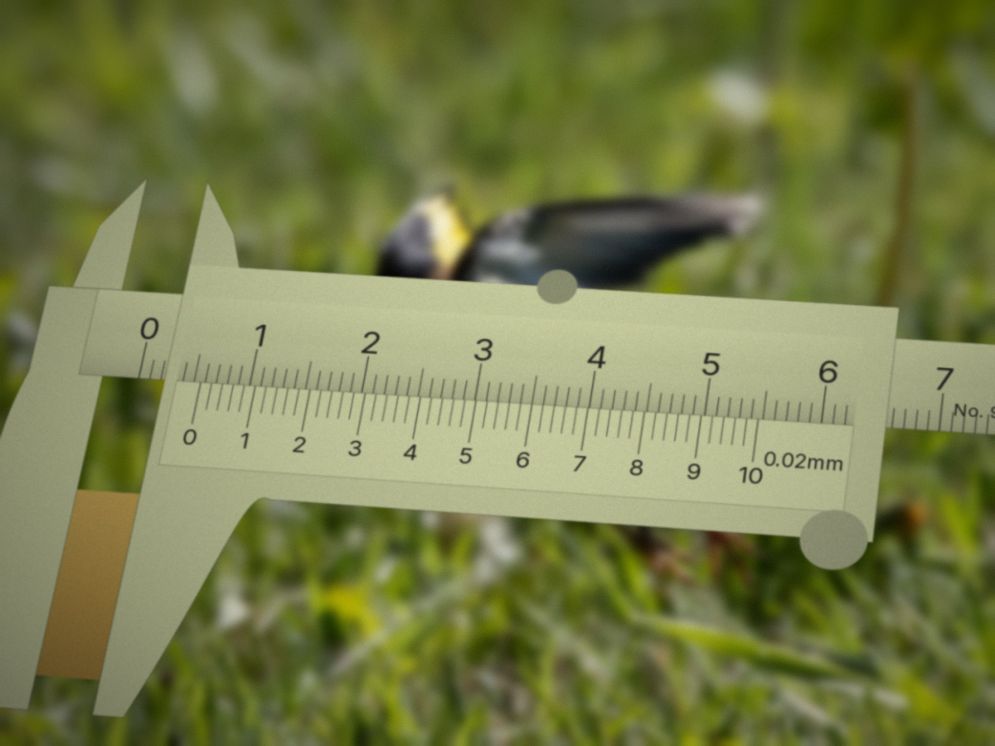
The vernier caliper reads 5.6 mm
